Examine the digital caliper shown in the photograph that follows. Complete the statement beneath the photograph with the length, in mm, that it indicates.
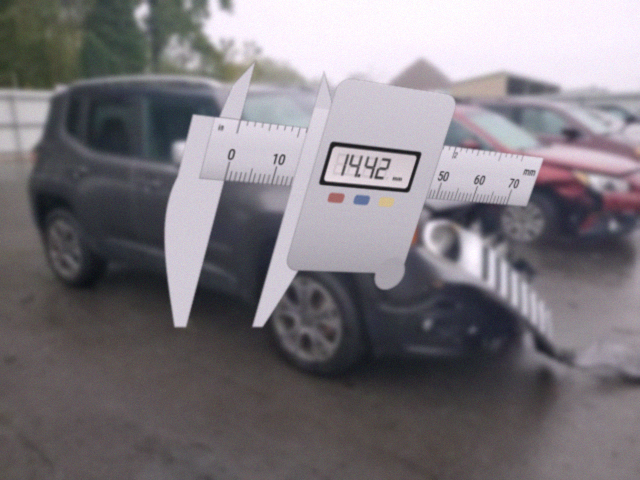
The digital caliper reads 14.42 mm
